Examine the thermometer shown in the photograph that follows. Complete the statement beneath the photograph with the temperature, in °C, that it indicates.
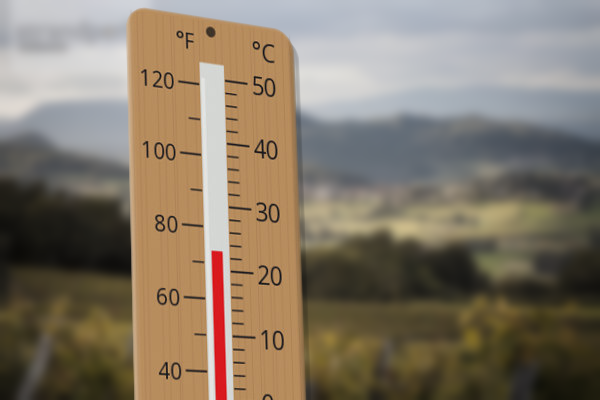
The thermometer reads 23 °C
